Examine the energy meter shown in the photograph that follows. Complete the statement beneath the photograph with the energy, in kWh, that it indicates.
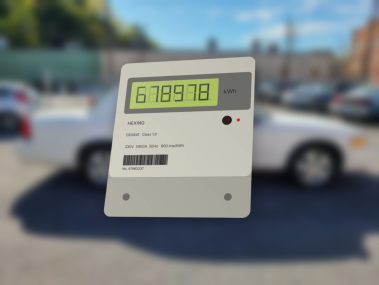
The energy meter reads 678978 kWh
